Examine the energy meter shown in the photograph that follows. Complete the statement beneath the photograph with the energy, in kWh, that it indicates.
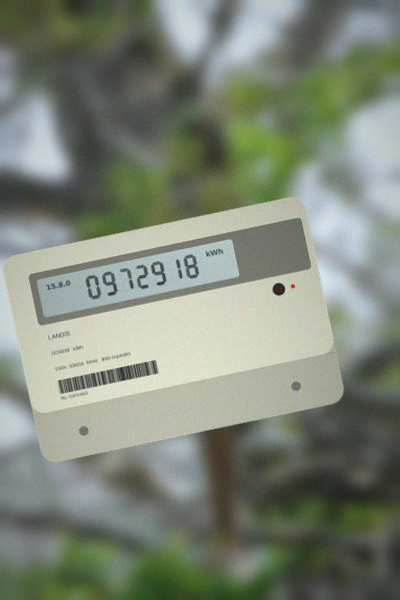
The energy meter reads 972918 kWh
